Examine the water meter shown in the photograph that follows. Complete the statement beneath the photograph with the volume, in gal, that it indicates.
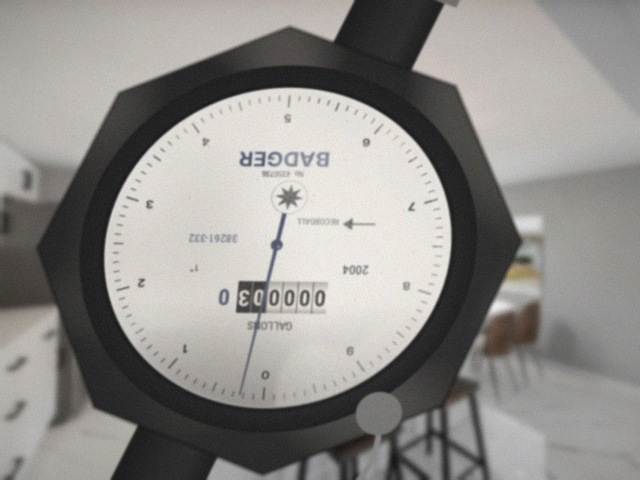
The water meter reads 30.2 gal
